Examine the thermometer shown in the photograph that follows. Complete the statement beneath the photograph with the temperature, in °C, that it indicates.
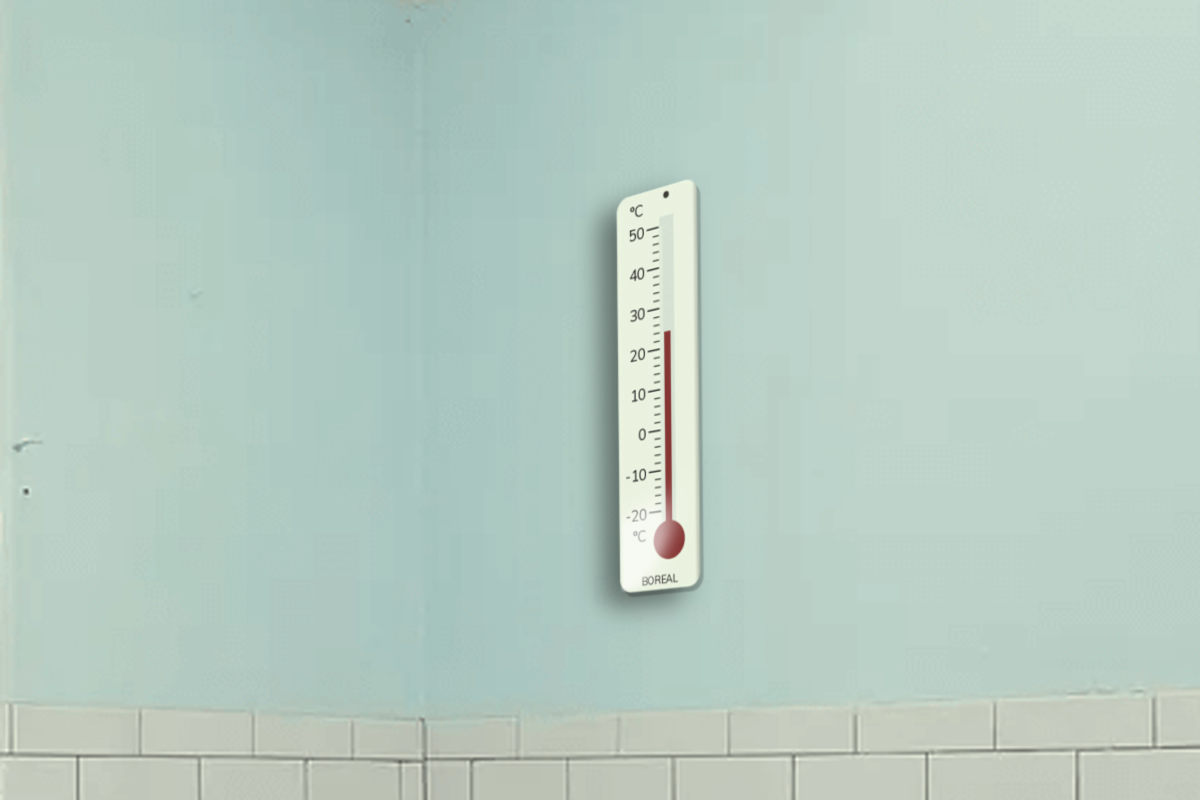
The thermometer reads 24 °C
